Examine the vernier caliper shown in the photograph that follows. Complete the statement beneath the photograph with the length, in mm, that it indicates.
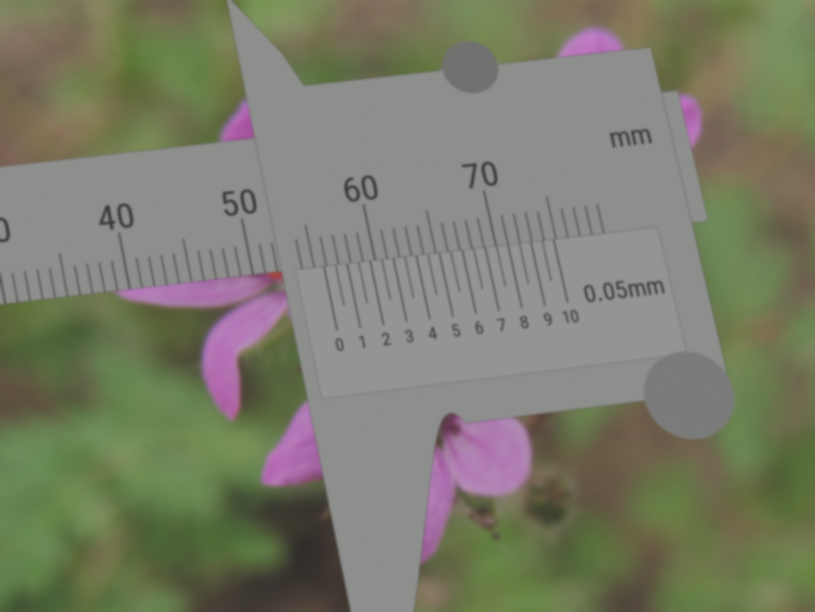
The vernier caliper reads 55.8 mm
